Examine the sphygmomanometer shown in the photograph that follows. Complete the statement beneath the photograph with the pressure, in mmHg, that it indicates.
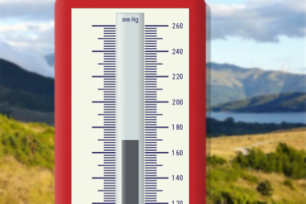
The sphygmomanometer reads 170 mmHg
